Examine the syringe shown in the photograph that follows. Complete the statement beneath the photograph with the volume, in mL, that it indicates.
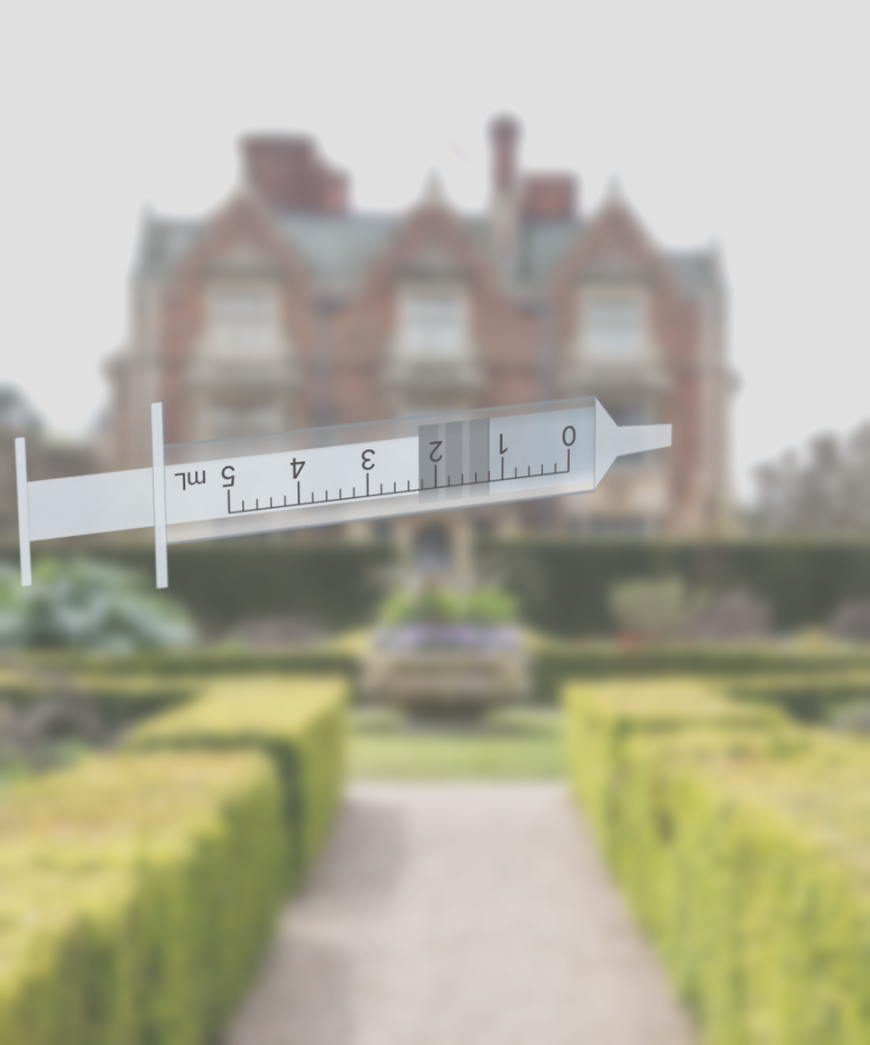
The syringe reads 1.2 mL
